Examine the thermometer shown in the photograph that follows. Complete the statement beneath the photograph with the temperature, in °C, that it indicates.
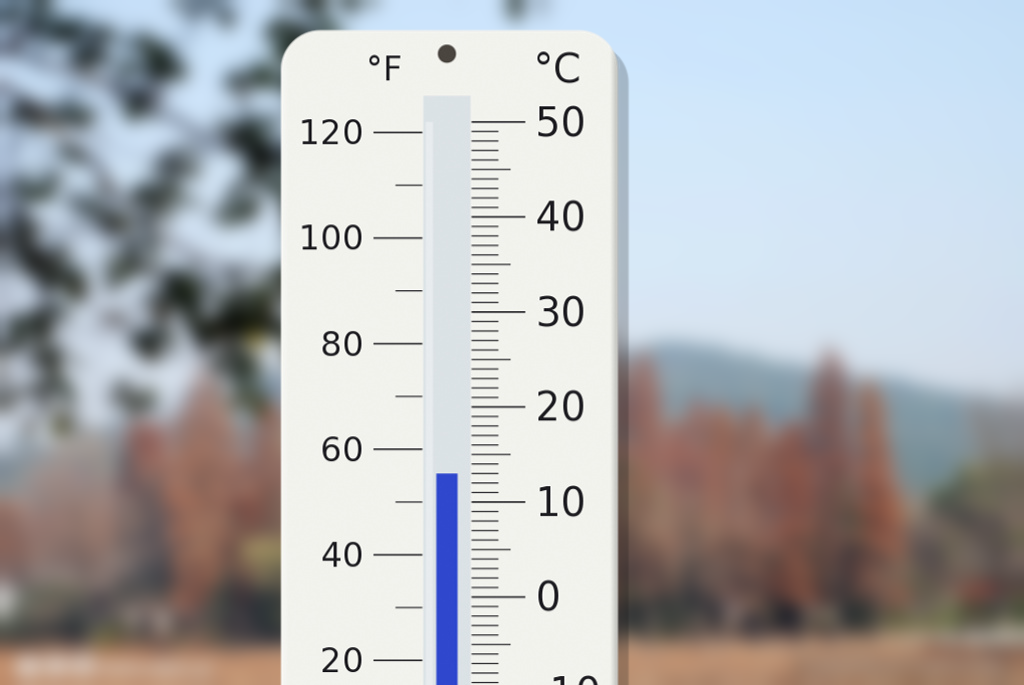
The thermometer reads 13 °C
